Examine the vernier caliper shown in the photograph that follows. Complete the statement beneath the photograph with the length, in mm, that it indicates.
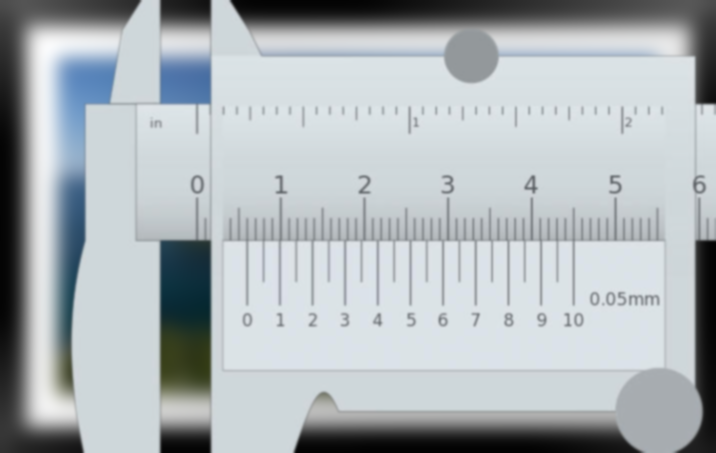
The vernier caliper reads 6.0 mm
